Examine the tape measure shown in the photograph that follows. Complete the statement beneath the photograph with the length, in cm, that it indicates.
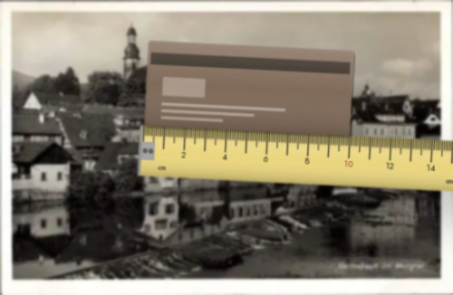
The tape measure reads 10 cm
